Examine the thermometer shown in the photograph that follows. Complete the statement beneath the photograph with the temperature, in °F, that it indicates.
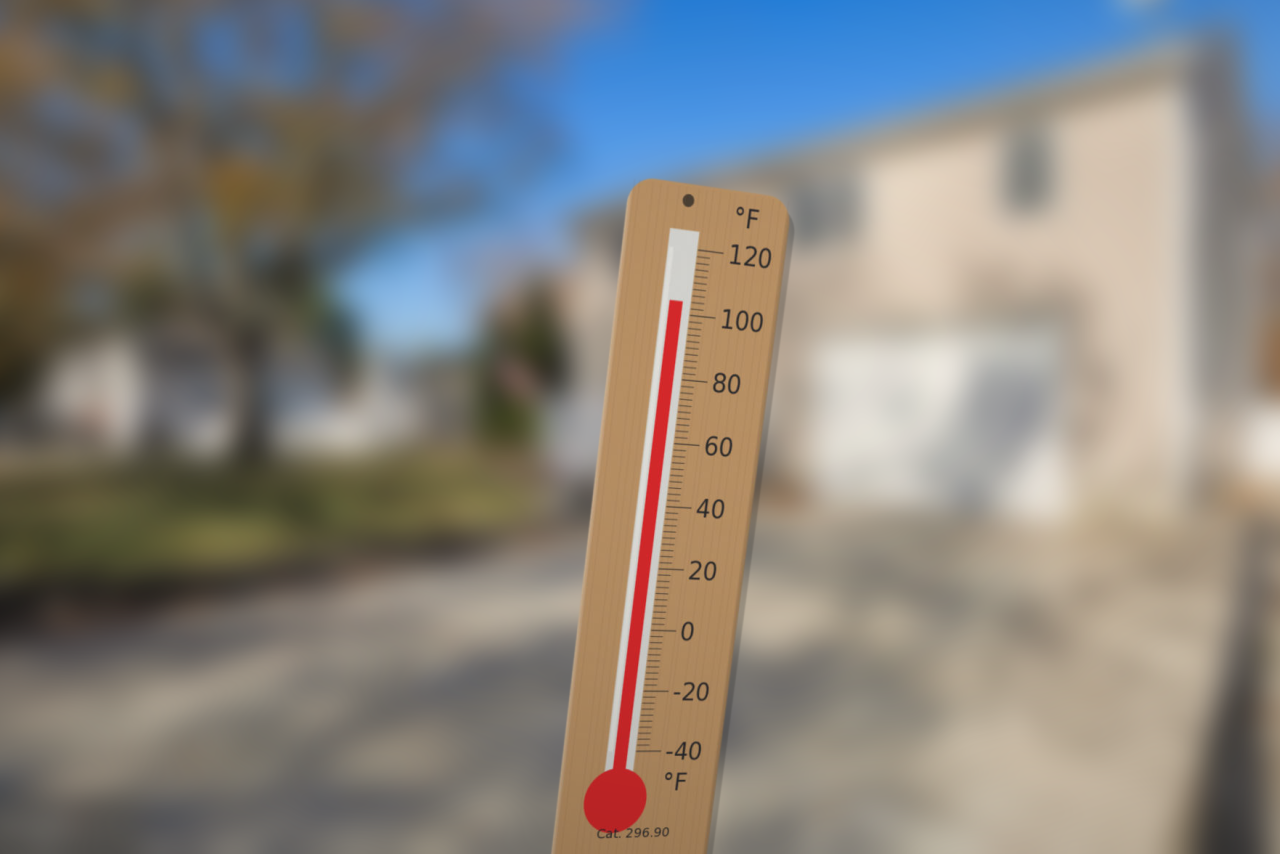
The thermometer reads 104 °F
